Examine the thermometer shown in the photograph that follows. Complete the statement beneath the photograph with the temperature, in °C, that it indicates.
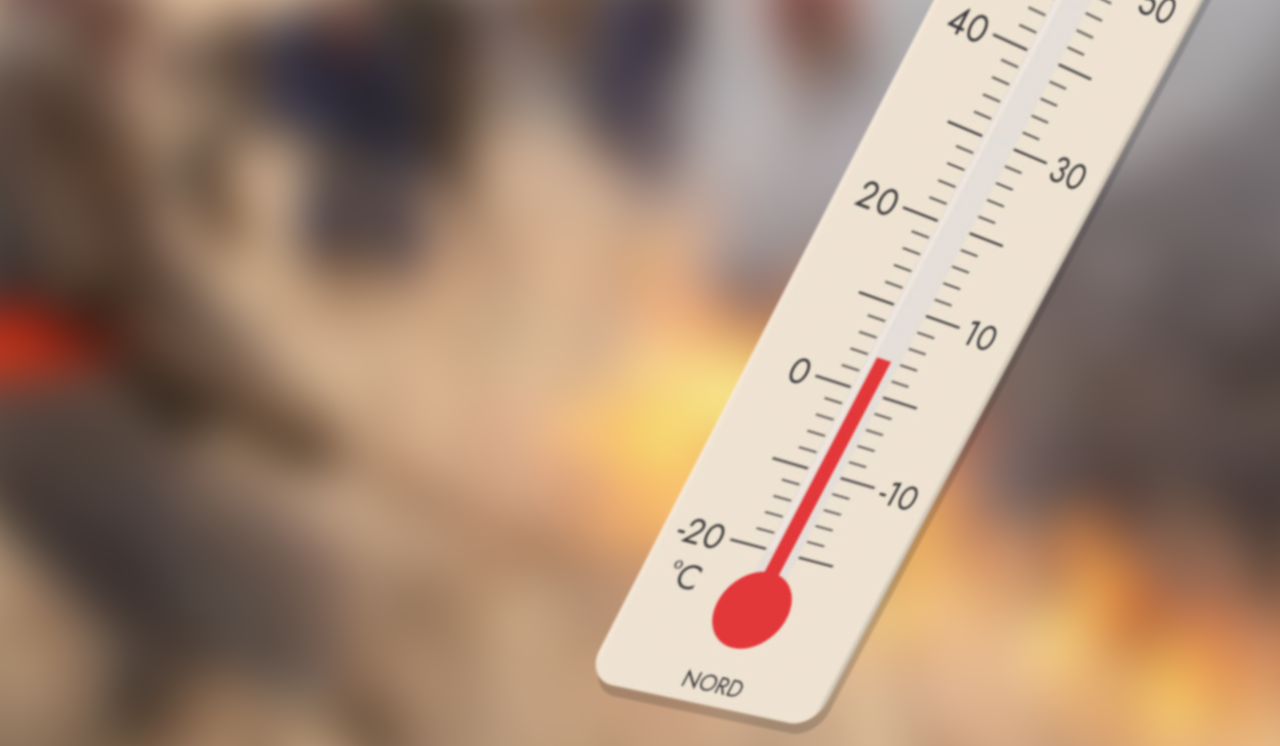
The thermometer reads 4 °C
